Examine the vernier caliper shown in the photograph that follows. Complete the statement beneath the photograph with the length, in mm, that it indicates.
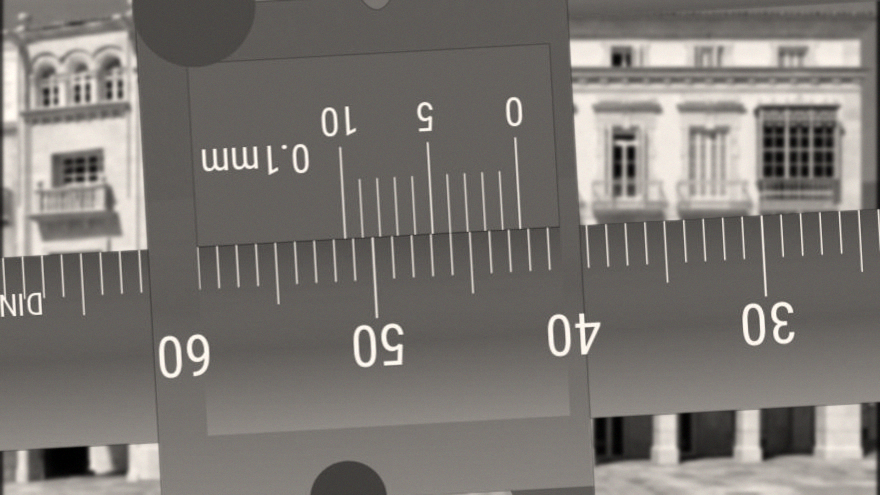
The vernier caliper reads 42.4 mm
